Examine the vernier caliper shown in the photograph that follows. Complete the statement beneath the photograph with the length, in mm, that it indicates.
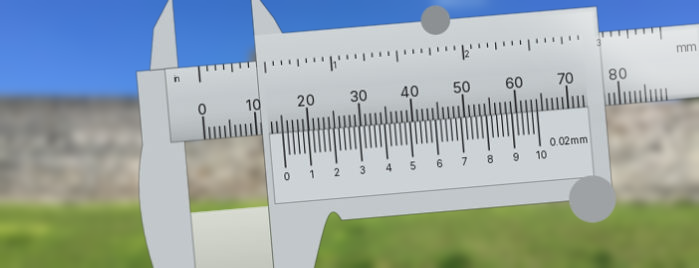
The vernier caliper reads 15.0 mm
